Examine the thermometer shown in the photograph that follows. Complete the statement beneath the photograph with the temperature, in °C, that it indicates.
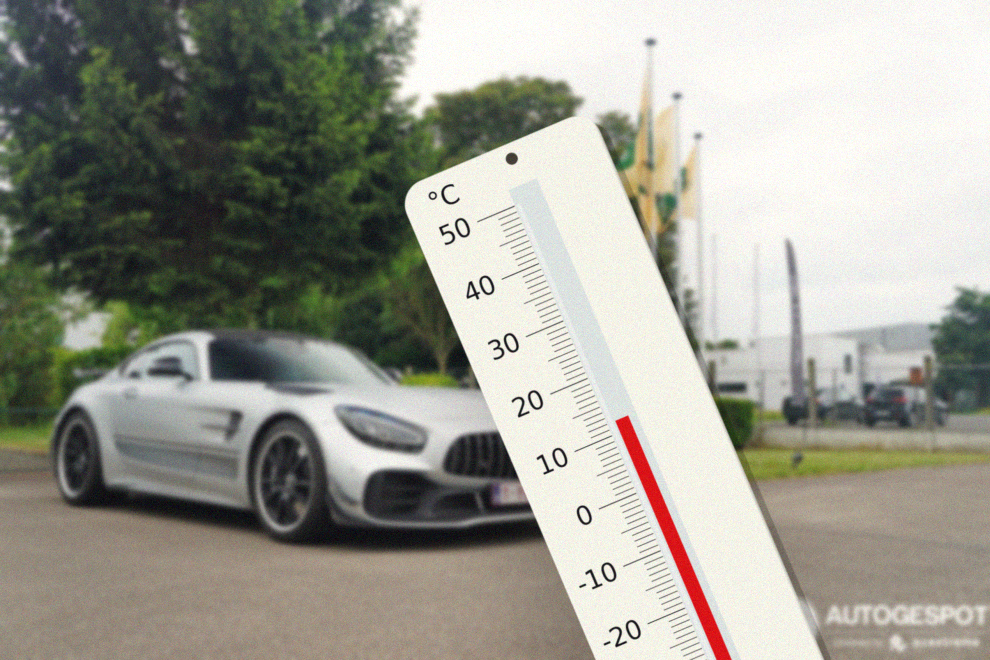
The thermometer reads 12 °C
